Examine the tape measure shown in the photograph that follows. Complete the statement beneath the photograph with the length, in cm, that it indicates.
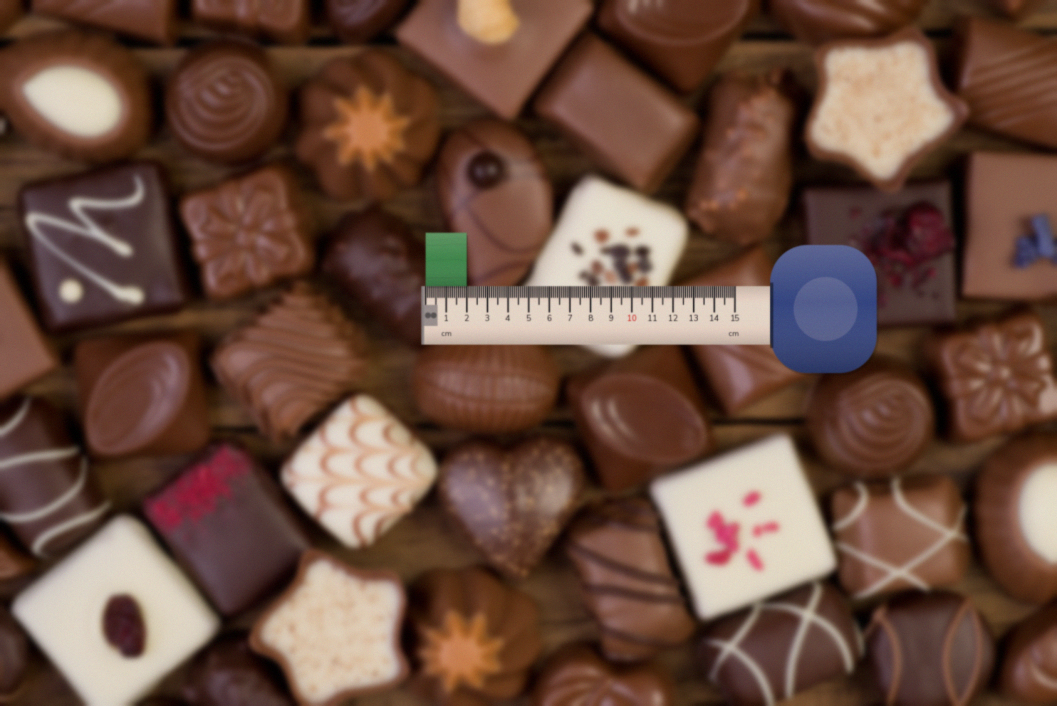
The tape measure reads 2 cm
